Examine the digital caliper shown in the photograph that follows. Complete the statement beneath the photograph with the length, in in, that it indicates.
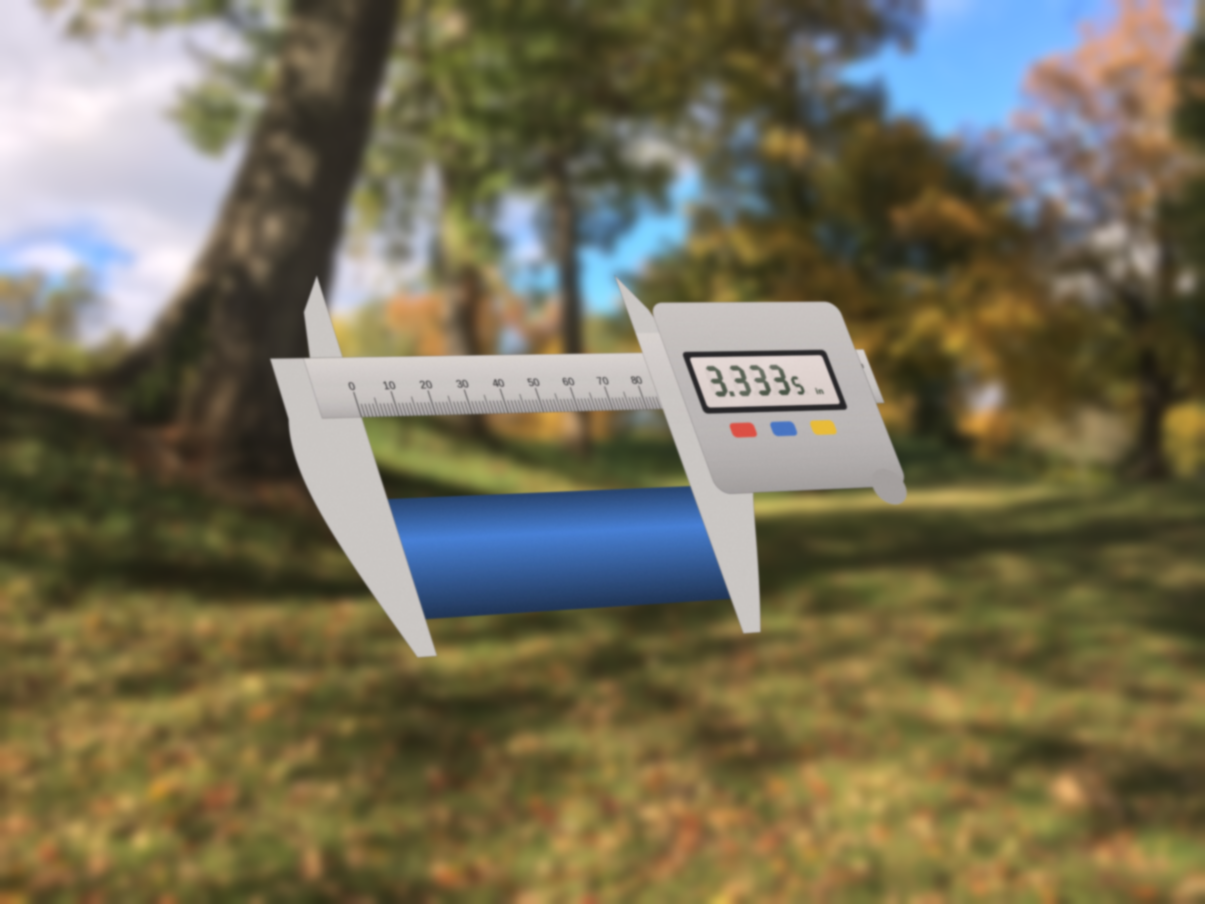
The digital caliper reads 3.3335 in
